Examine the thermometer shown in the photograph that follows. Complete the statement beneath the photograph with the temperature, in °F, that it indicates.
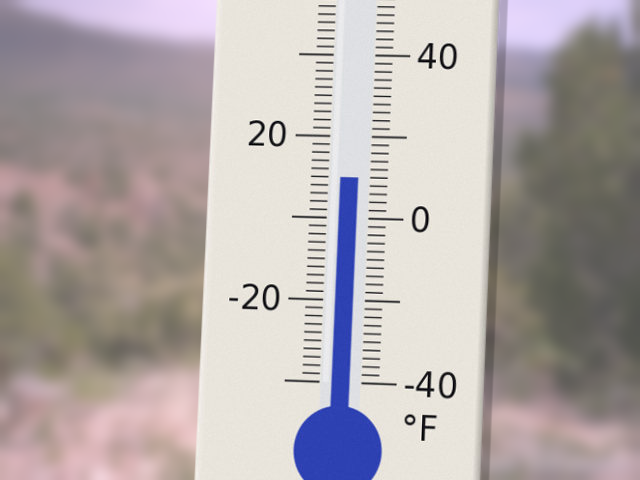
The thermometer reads 10 °F
